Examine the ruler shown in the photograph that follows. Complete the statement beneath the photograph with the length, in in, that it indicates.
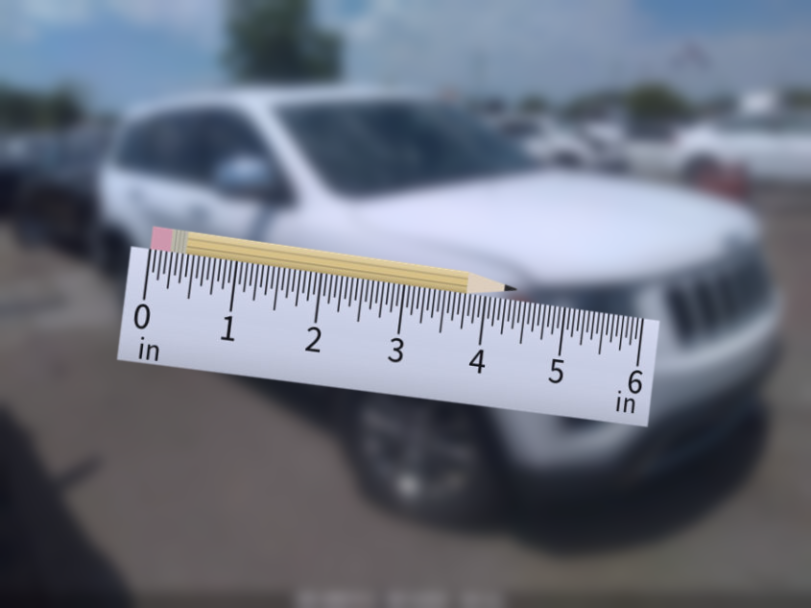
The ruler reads 4.375 in
